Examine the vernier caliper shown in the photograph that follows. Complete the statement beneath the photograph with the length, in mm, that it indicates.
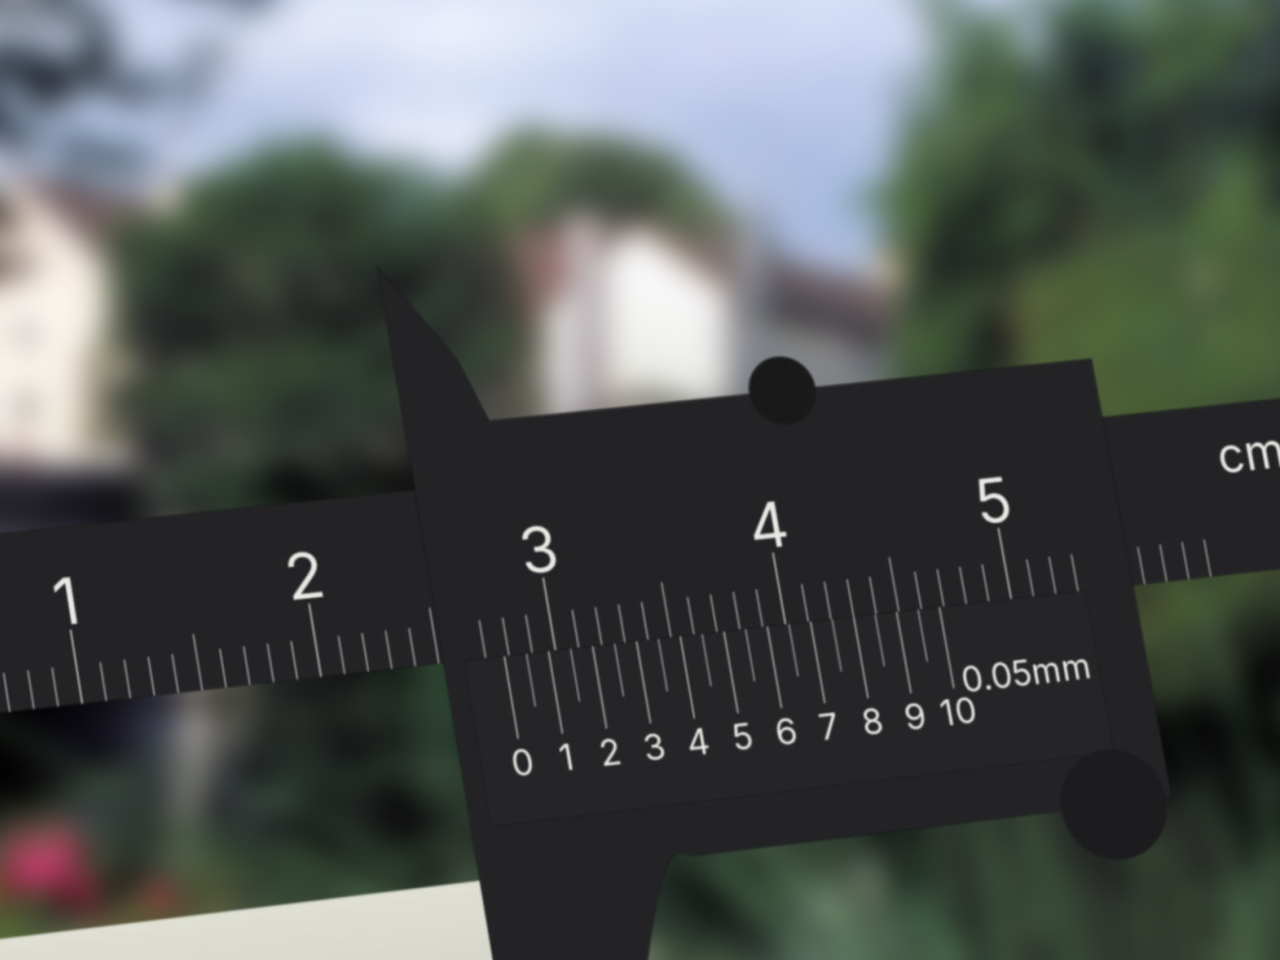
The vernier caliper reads 27.8 mm
